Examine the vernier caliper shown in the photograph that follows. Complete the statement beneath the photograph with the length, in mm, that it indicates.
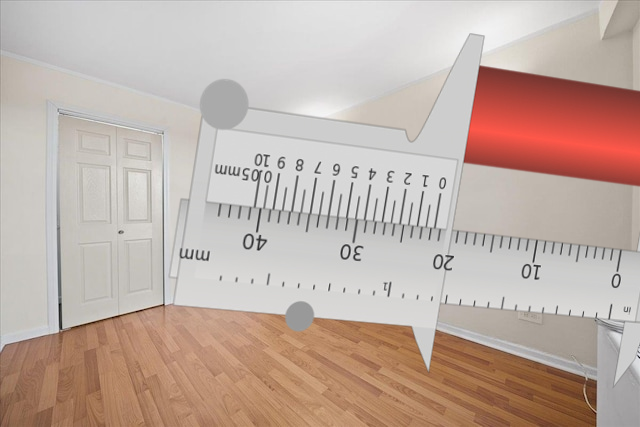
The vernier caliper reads 21.6 mm
